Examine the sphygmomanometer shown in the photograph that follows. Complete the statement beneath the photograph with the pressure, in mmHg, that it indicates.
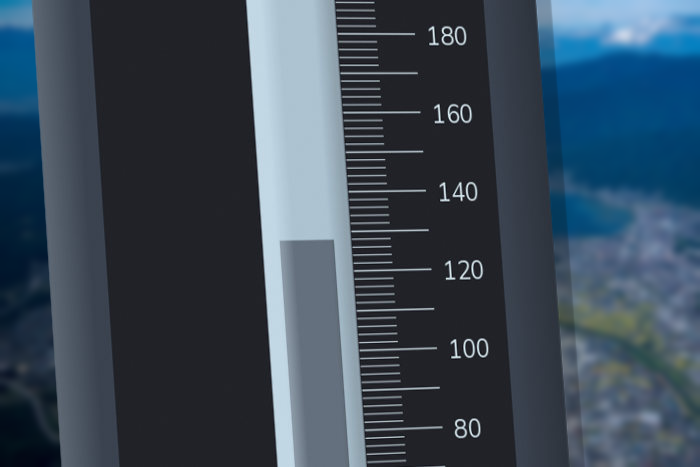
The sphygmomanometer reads 128 mmHg
